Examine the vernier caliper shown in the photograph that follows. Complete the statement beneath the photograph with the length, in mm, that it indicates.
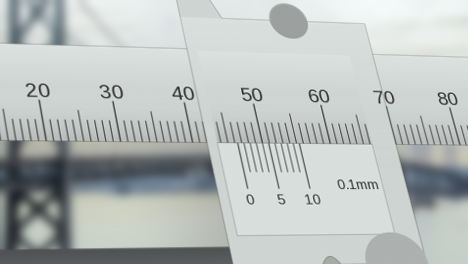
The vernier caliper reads 46.4 mm
